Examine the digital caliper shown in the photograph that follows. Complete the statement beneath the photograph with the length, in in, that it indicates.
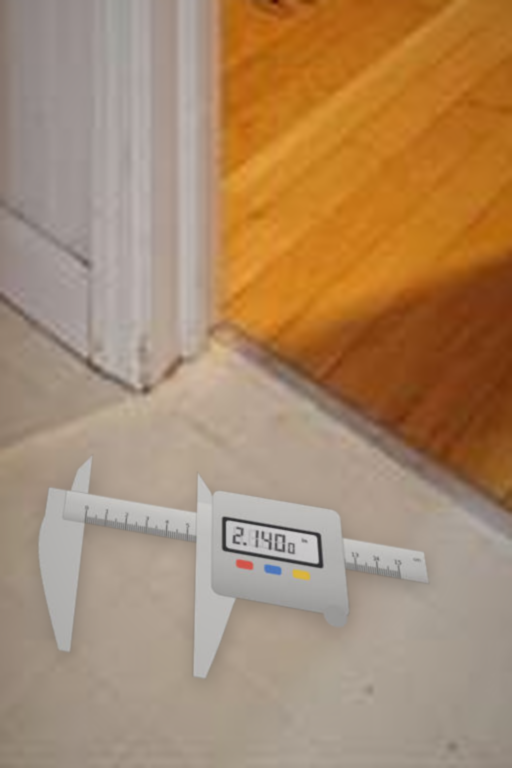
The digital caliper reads 2.1400 in
